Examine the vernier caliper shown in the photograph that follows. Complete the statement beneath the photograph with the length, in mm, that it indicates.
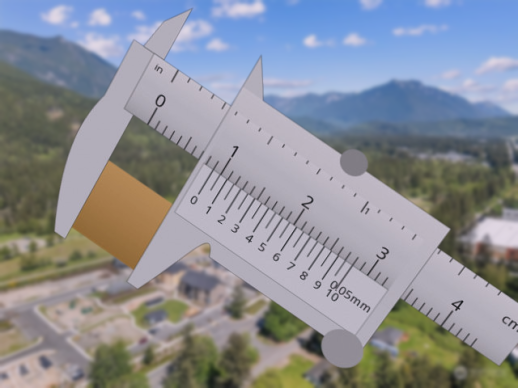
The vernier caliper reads 9.0 mm
